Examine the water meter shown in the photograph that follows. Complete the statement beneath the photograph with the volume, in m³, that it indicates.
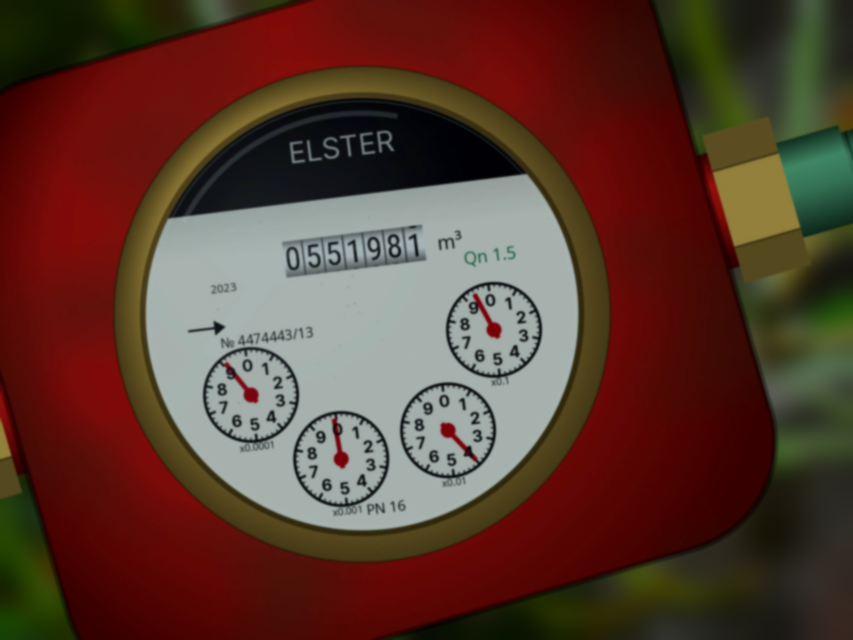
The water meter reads 551980.9399 m³
